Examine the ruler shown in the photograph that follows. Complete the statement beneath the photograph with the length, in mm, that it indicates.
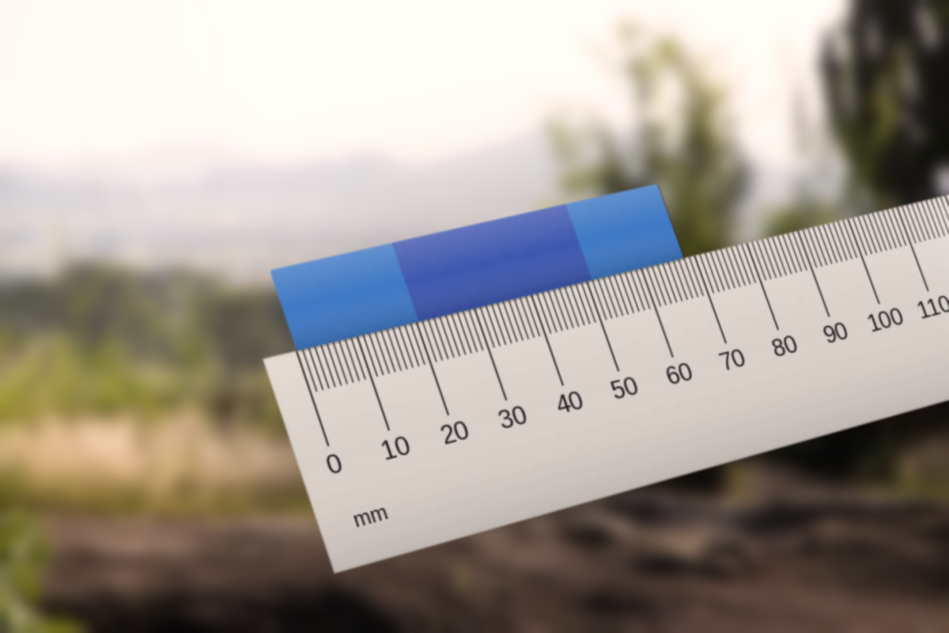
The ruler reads 68 mm
